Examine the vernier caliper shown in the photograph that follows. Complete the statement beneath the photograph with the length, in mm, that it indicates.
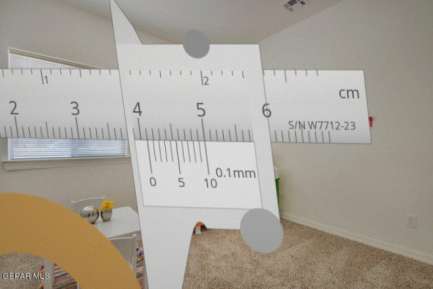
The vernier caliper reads 41.0 mm
